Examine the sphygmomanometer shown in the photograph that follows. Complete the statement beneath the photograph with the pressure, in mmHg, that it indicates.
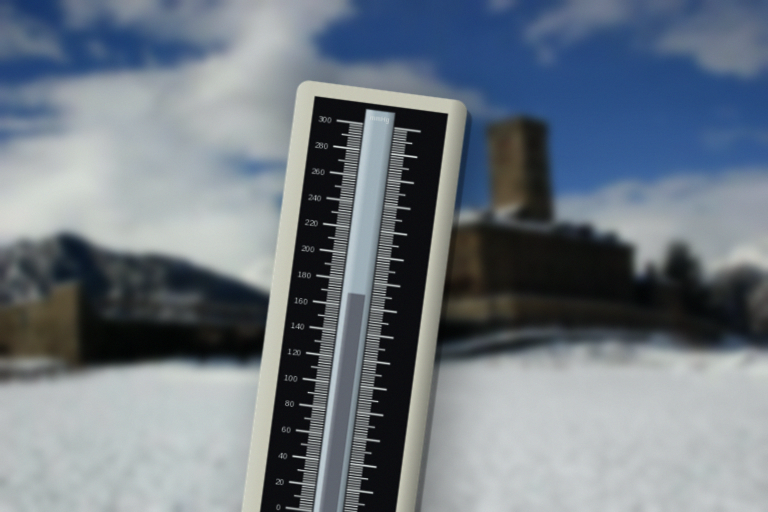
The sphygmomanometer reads 170 mmHg
